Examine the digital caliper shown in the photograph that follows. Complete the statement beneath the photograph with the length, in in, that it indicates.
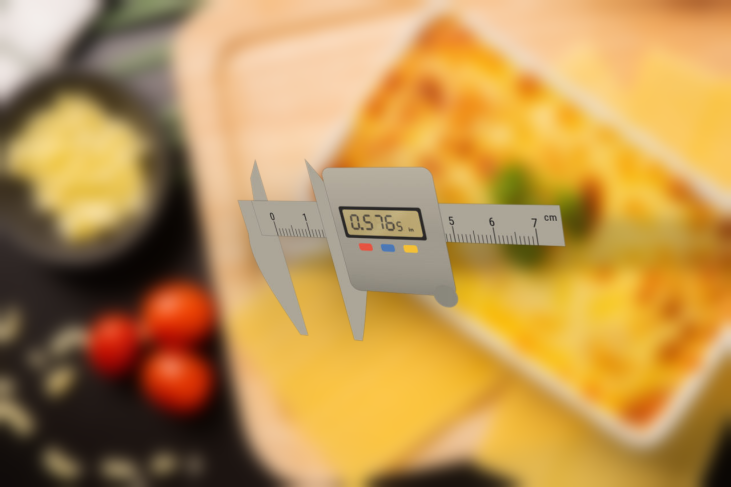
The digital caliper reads 0.5765 in
